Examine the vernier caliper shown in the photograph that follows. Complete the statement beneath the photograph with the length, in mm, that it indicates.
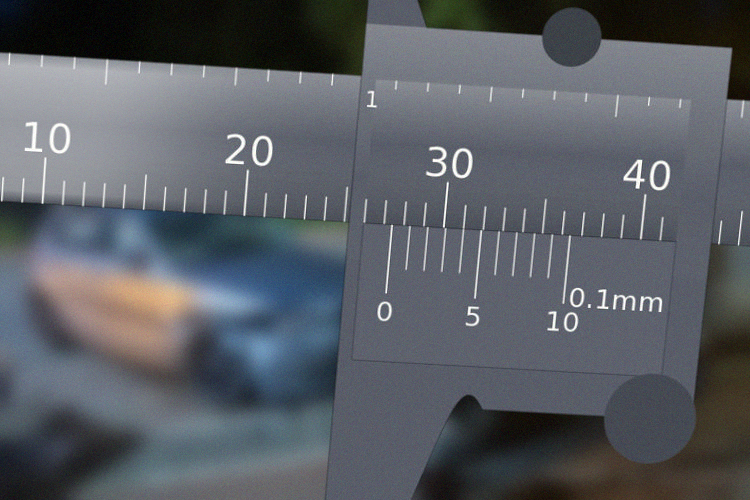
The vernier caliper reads 27.4 mm
